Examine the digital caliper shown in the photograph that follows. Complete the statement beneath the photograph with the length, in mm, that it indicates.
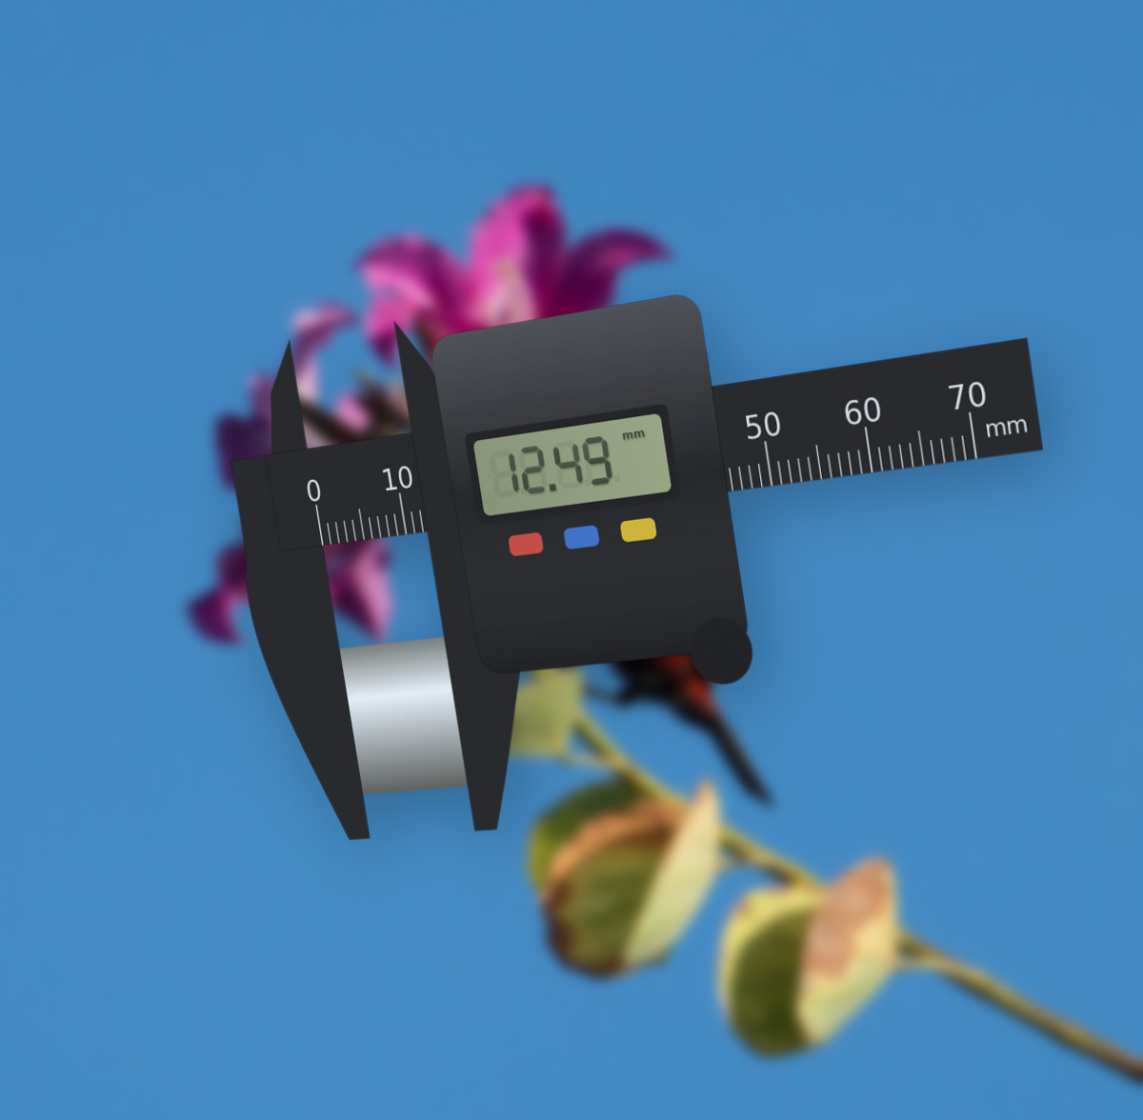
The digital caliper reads 12.49 mm
